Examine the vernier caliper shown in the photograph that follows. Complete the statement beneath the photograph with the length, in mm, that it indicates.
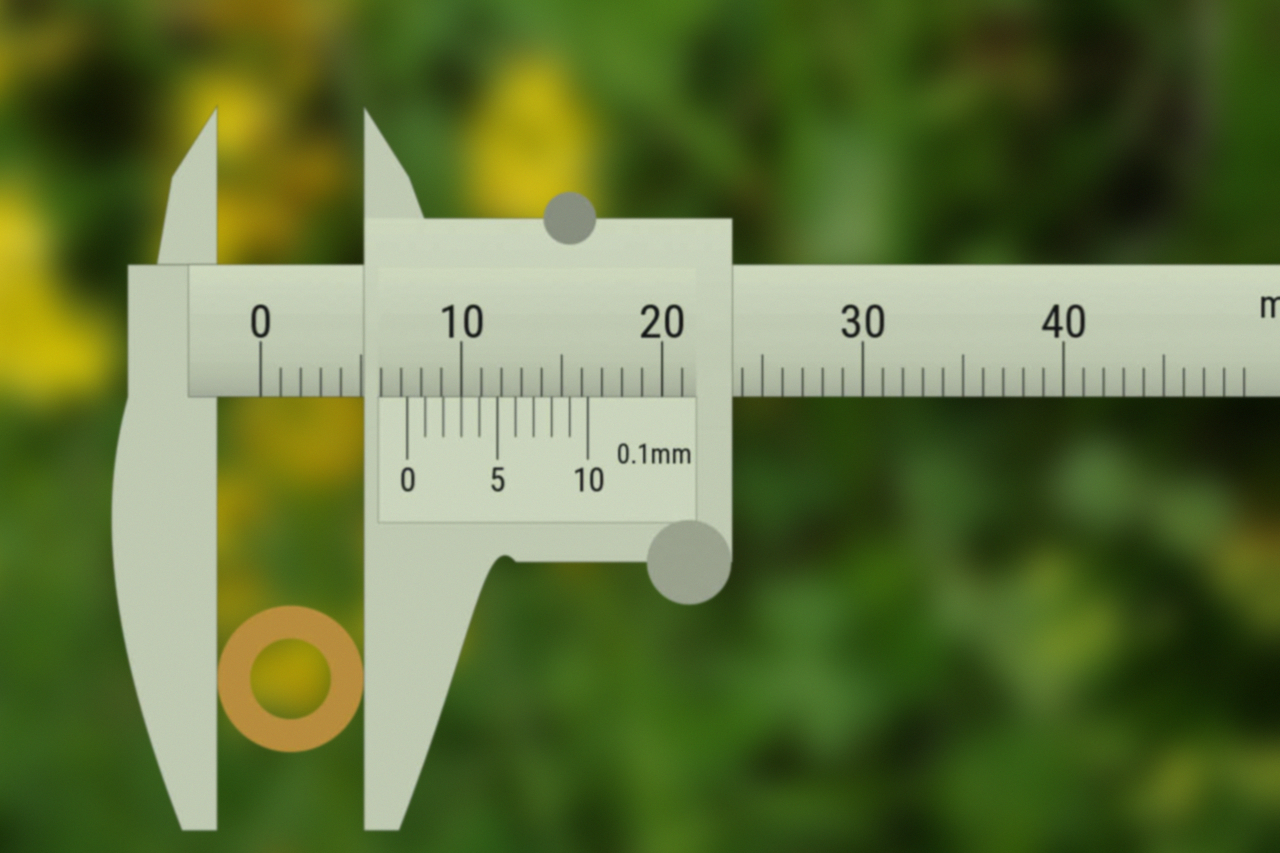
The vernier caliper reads 7.3 mm
